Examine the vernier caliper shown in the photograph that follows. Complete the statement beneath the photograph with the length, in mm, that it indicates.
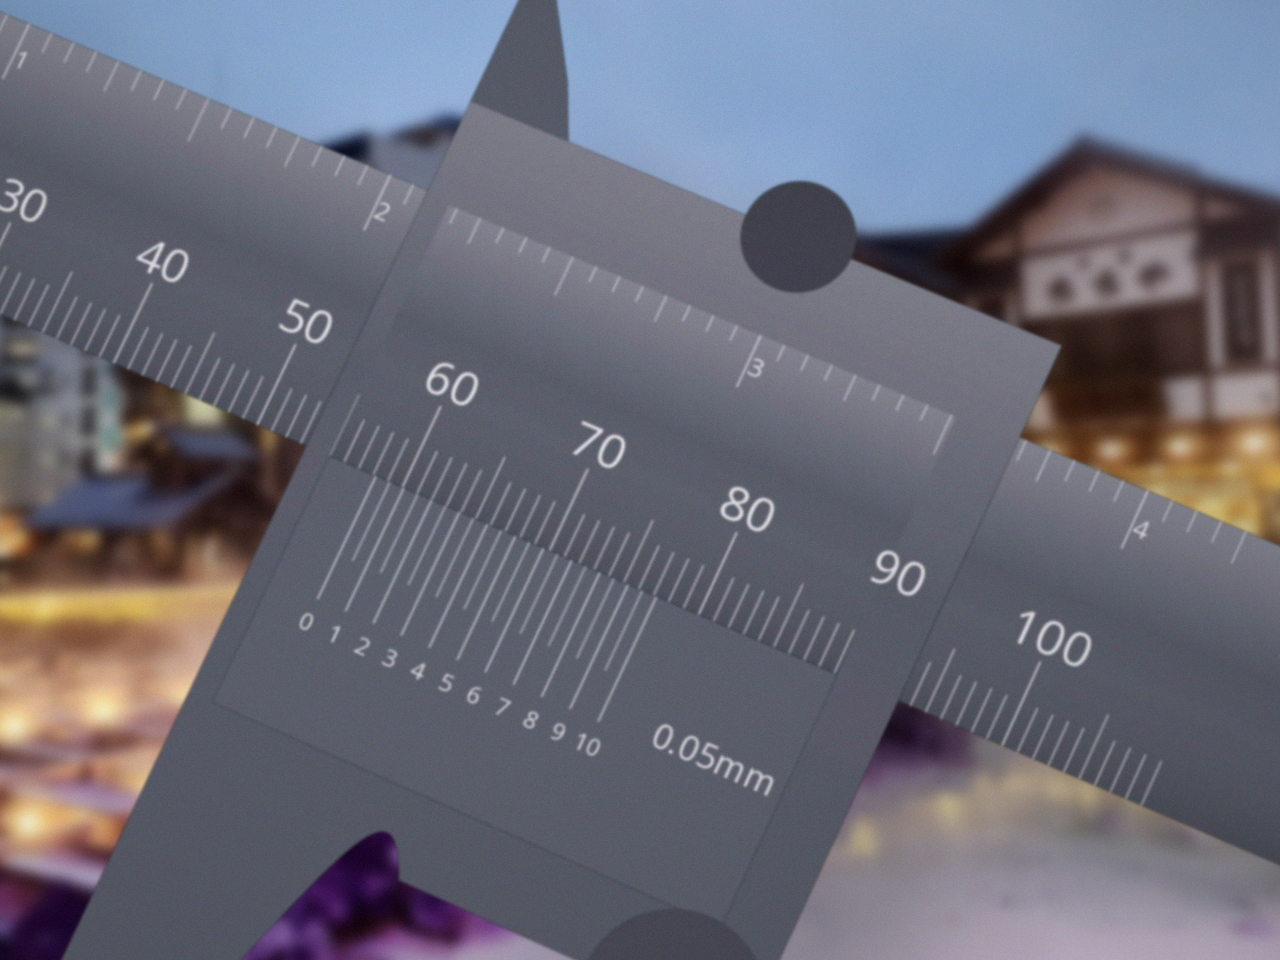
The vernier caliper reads 58.2 mm
